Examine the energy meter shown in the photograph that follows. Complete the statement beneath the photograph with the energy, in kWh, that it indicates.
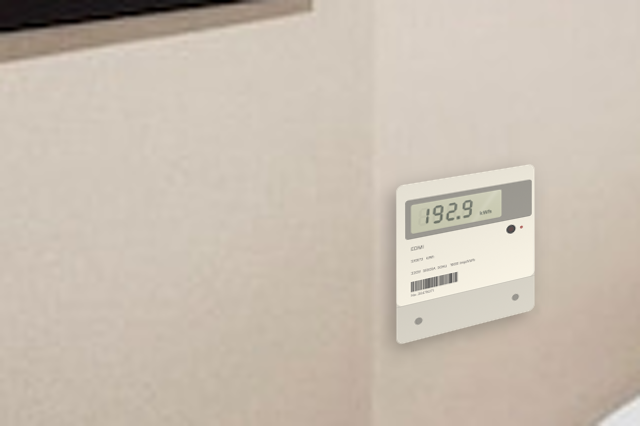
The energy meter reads 192.9 kWh
